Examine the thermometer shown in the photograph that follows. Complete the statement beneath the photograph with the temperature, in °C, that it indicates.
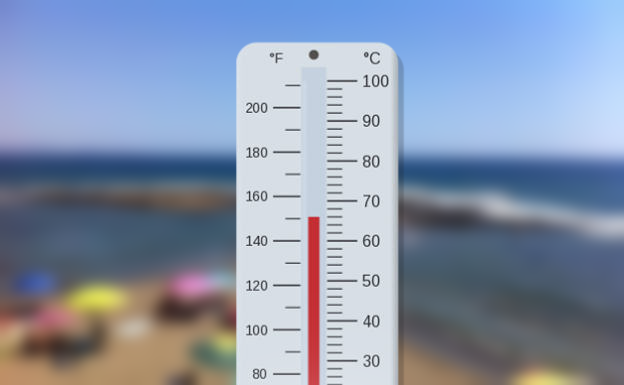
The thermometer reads 66 °C
